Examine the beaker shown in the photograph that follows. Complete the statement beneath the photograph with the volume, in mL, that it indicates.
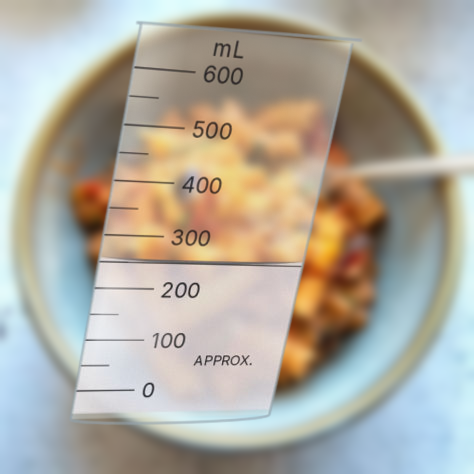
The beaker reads 250 mL
